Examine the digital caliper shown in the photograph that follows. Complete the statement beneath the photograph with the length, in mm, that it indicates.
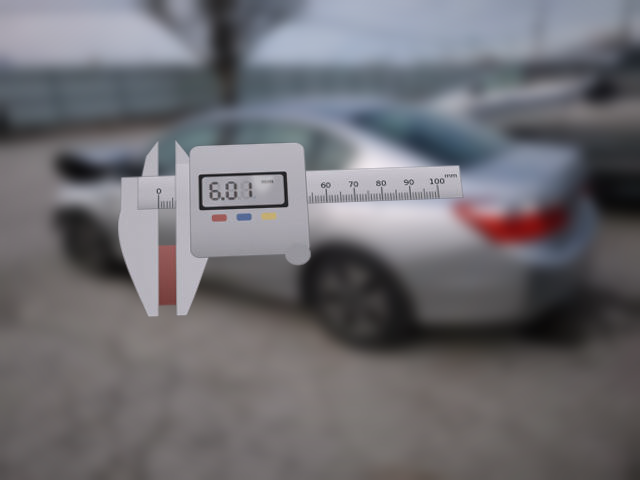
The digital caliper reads 6.01 mm
